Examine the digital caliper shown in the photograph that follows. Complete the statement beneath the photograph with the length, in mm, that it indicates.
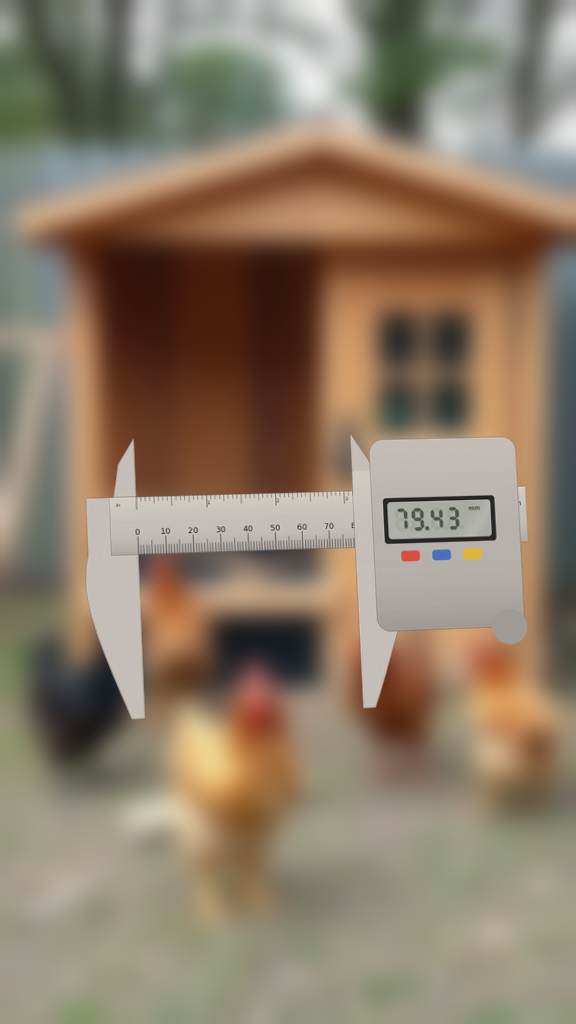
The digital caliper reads 79.43 mm
